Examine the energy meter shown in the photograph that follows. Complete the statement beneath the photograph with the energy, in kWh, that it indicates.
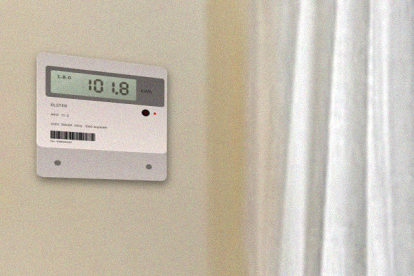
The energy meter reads 101.8 kWh
